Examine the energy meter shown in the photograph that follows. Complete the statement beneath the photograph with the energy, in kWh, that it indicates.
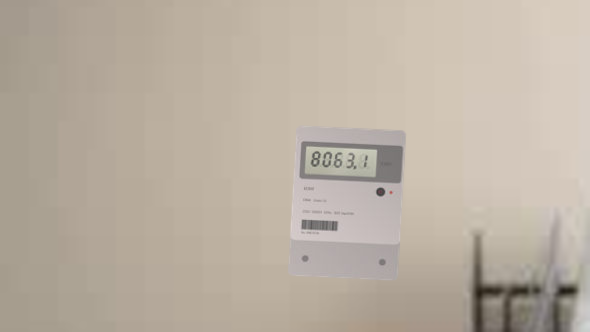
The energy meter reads 8063.1 kWh
